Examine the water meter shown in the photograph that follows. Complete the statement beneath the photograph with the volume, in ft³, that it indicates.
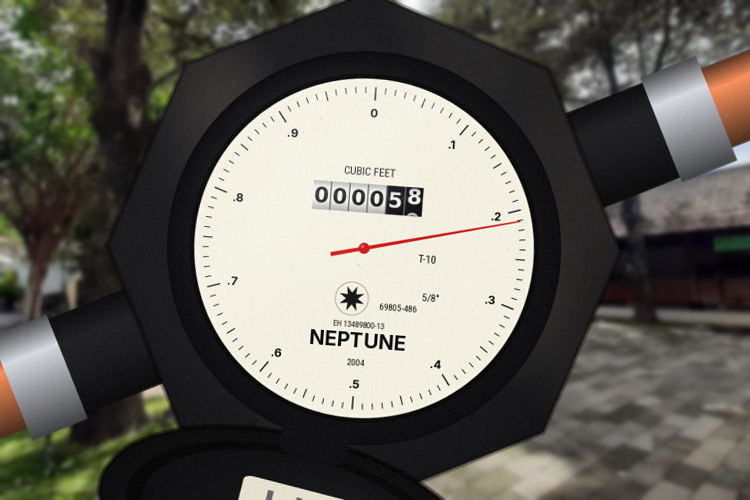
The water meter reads 58.21 ft³
